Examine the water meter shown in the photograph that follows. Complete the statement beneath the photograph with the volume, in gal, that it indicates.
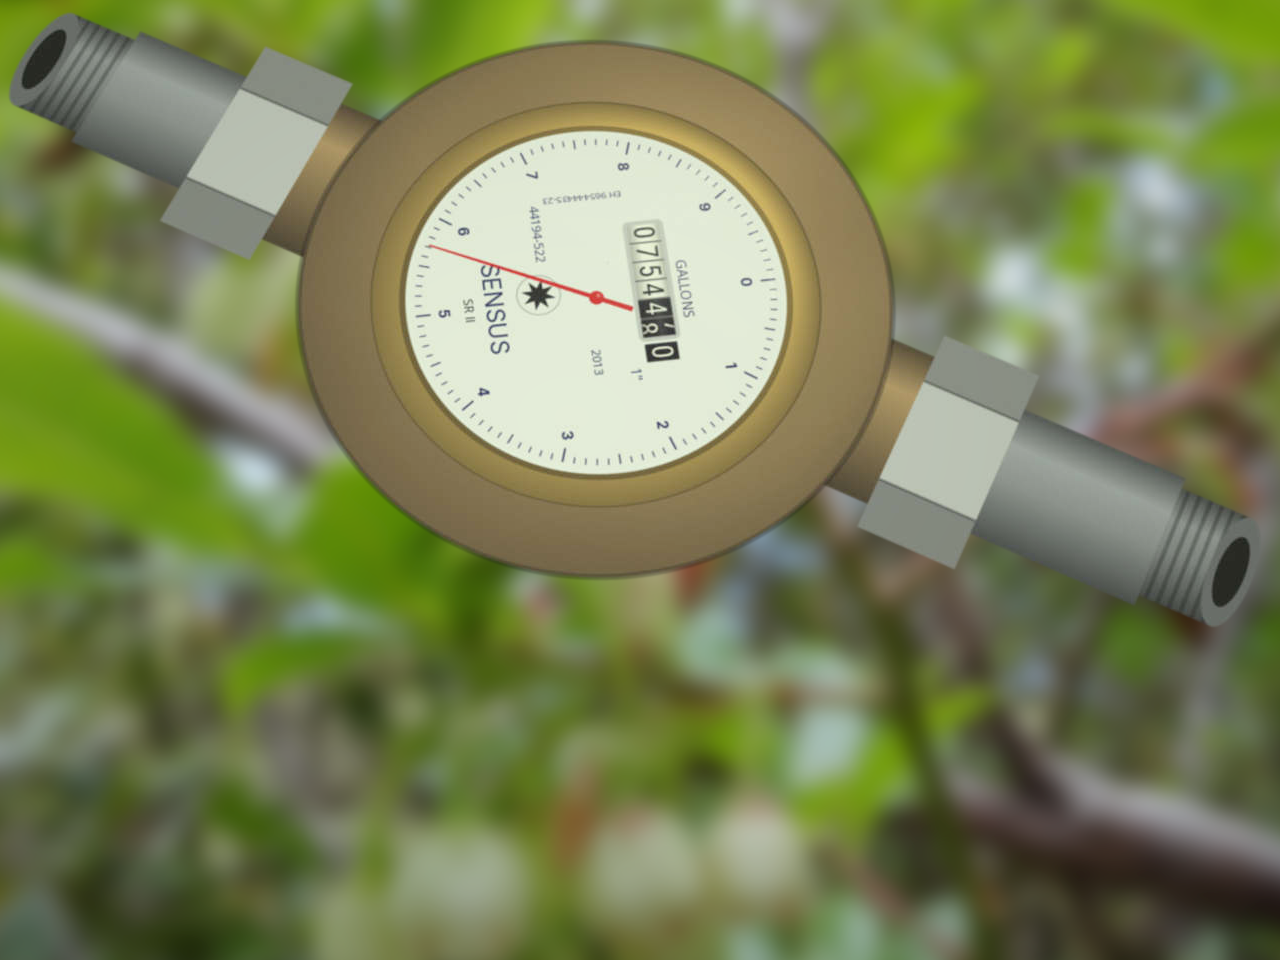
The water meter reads 754475.7 gal
